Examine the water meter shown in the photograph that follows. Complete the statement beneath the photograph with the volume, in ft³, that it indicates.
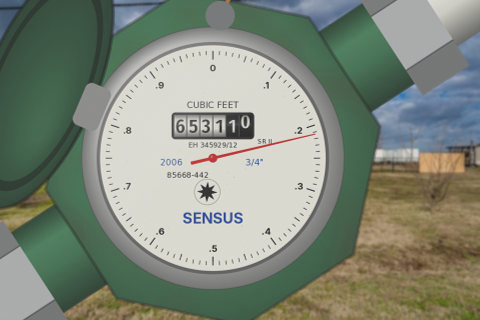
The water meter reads 653110.21 ft³
